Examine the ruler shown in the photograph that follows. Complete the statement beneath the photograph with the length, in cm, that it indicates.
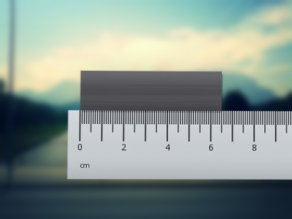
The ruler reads 6.5 cm
